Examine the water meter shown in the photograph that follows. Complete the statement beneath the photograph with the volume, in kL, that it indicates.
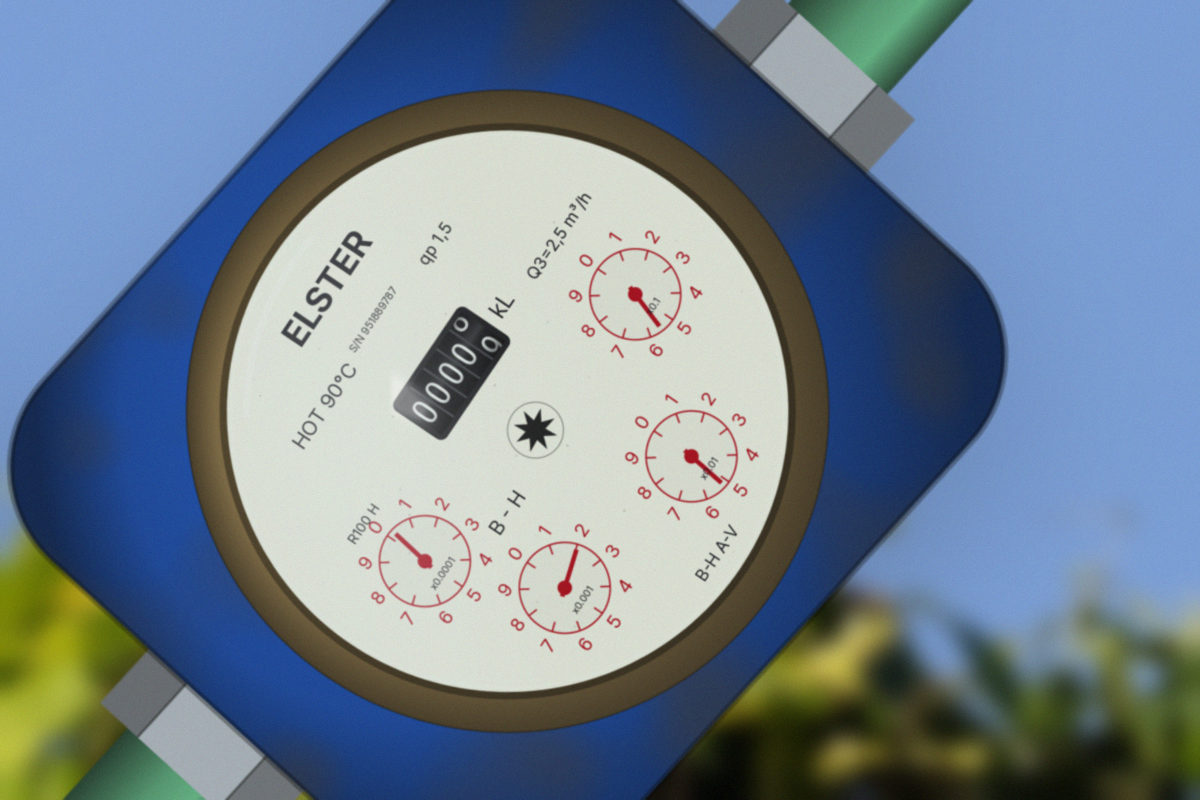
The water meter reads 8.5520 kL
